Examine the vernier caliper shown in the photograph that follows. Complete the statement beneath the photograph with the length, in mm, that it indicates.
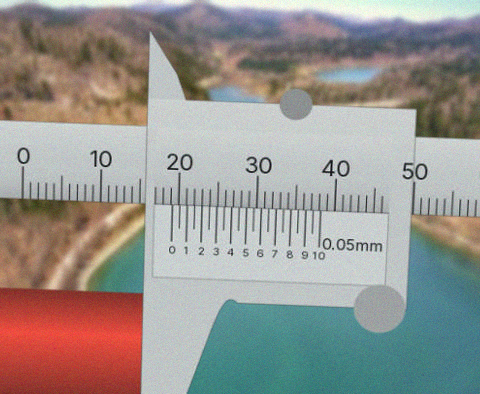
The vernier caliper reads 19.2 mm
